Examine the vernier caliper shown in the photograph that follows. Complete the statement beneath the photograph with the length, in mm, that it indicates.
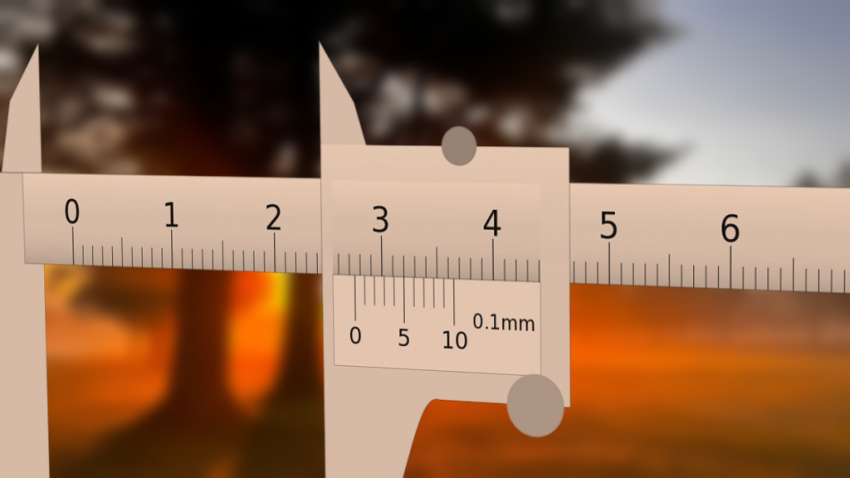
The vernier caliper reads 27.5 mm
